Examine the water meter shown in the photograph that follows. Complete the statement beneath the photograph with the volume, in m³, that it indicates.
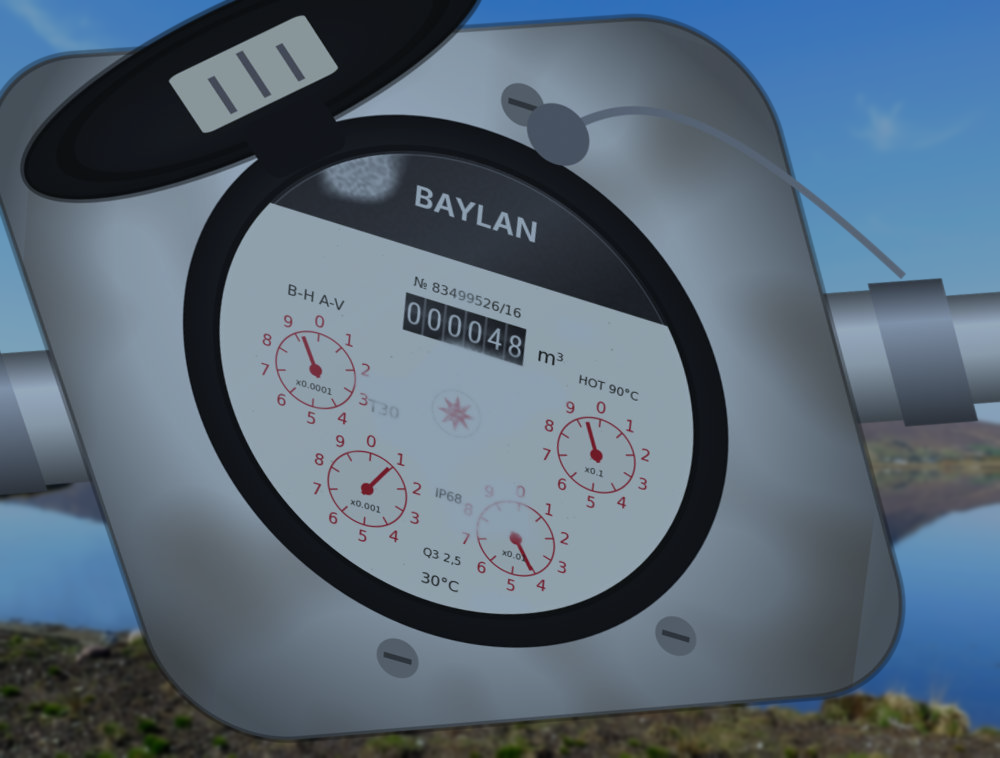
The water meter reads 47.9409 m³
